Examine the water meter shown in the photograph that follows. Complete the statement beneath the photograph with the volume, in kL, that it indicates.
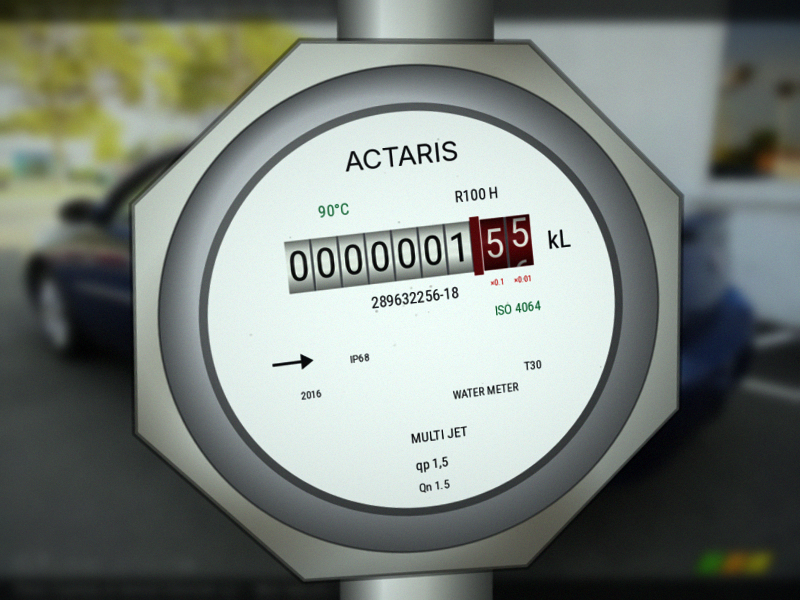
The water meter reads 1.55 kL
